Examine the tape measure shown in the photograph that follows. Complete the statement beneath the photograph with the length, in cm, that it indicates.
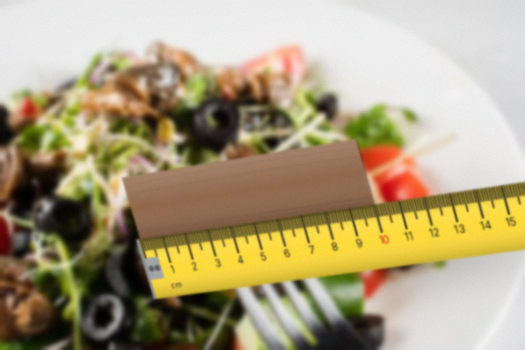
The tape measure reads 10 cm
